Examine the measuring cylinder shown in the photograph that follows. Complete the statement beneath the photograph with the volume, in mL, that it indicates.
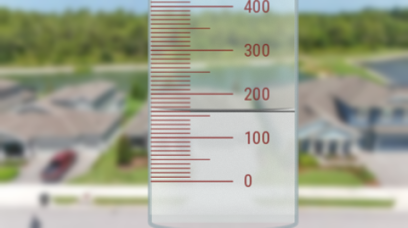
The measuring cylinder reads 160 mL
